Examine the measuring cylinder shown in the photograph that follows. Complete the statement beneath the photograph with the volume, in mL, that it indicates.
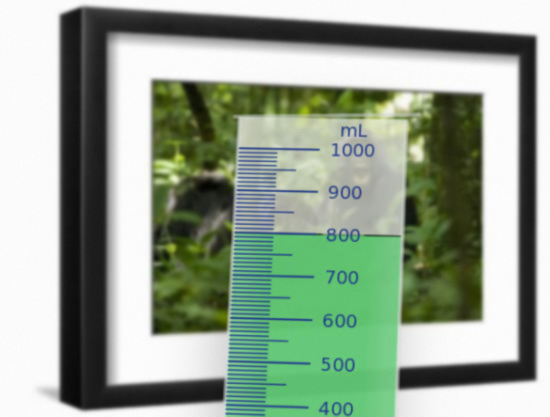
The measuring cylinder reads 800 mL
